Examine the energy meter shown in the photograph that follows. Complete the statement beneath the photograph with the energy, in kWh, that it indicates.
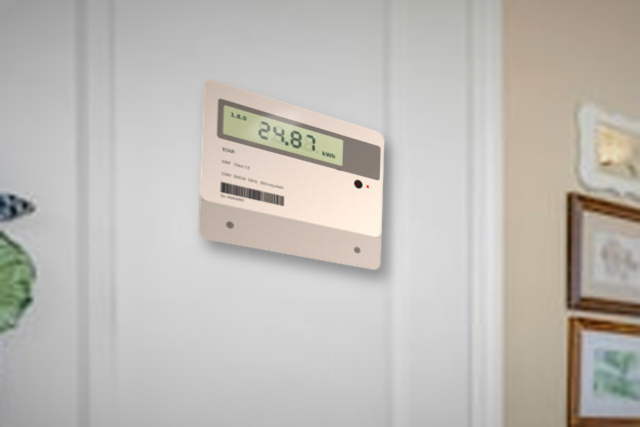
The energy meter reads 24.87 kWh
